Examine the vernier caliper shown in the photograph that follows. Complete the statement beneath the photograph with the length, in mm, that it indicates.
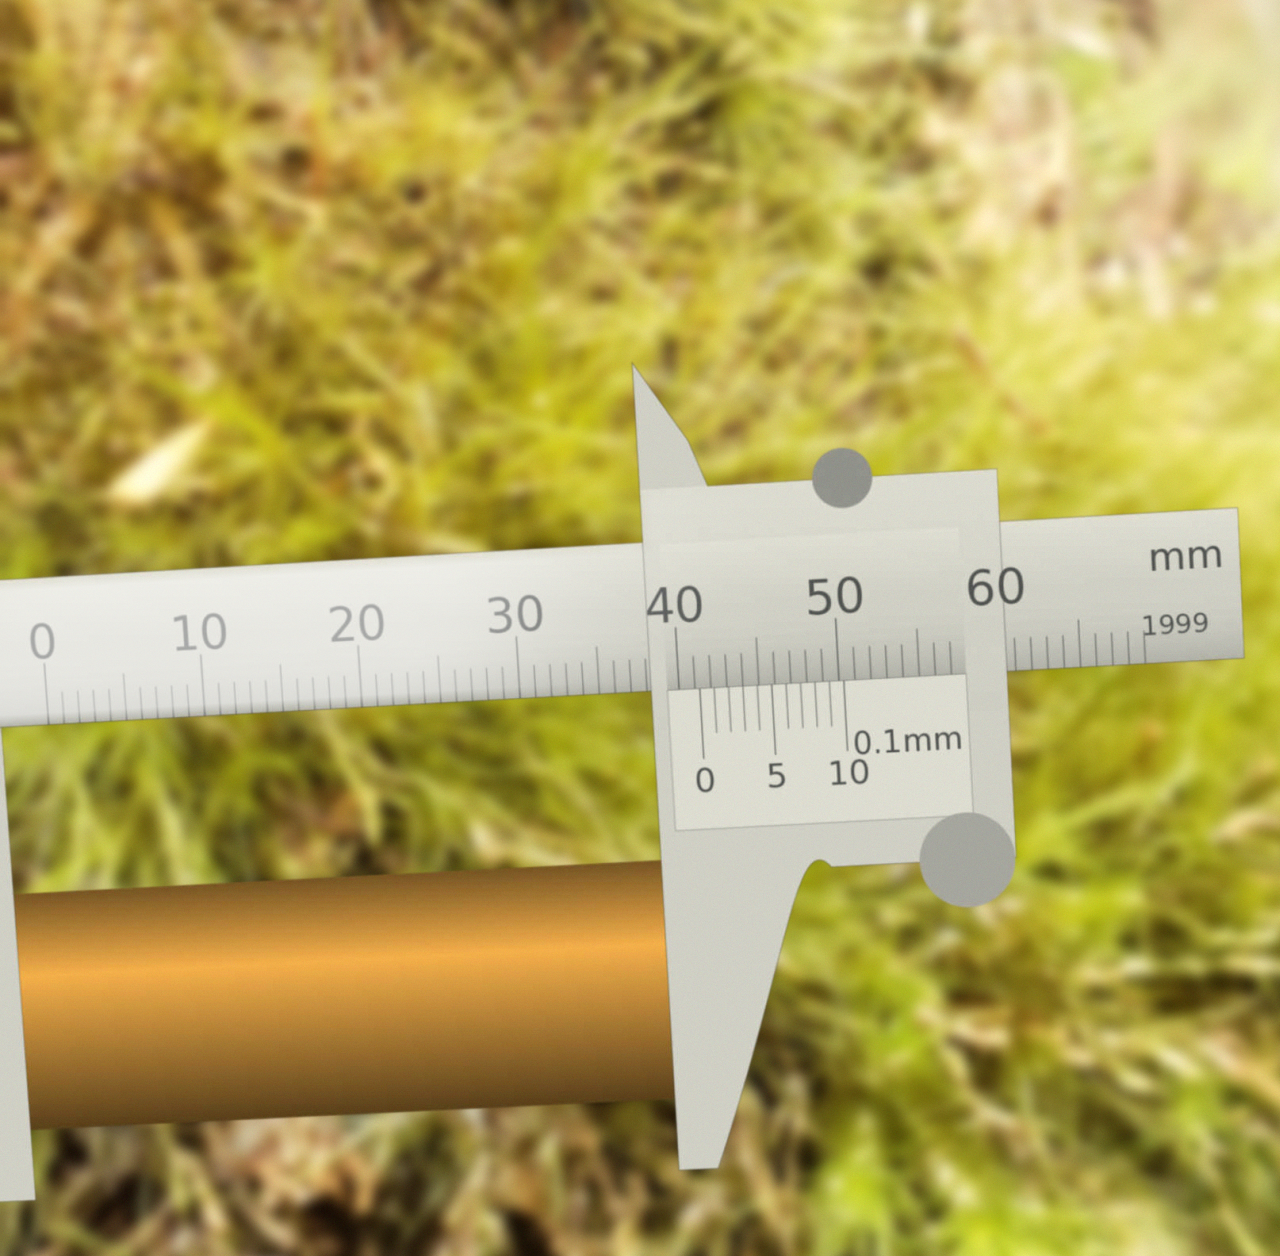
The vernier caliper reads 41.3 mm
